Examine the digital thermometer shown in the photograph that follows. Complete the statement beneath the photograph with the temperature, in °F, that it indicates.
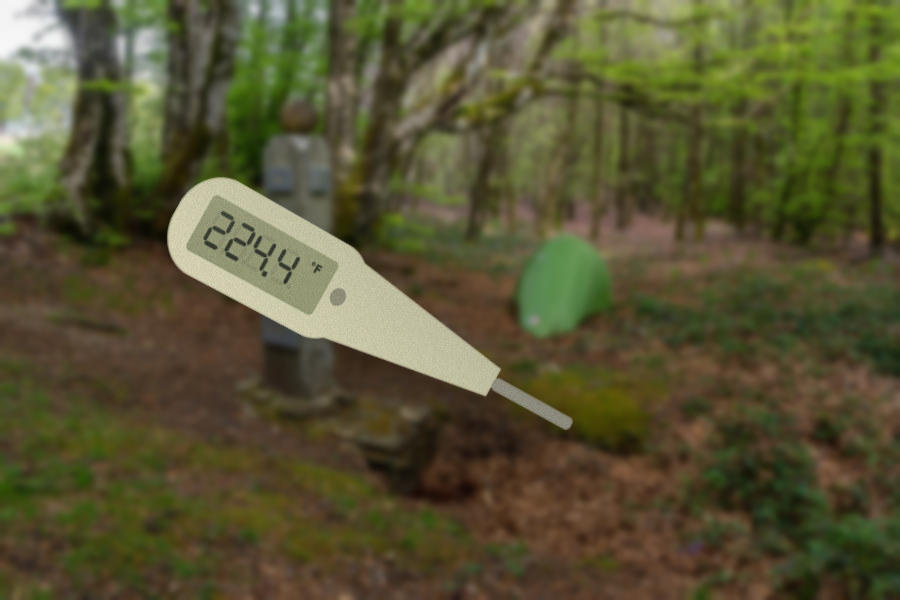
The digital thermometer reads 224.4 °F
